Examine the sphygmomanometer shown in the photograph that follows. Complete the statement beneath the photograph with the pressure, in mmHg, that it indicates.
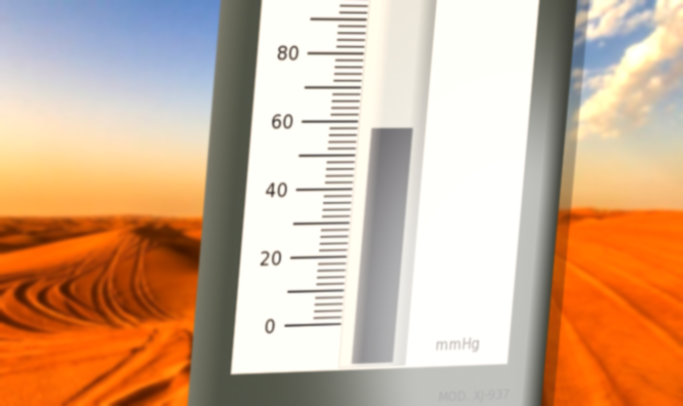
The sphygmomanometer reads 58 mmHg
